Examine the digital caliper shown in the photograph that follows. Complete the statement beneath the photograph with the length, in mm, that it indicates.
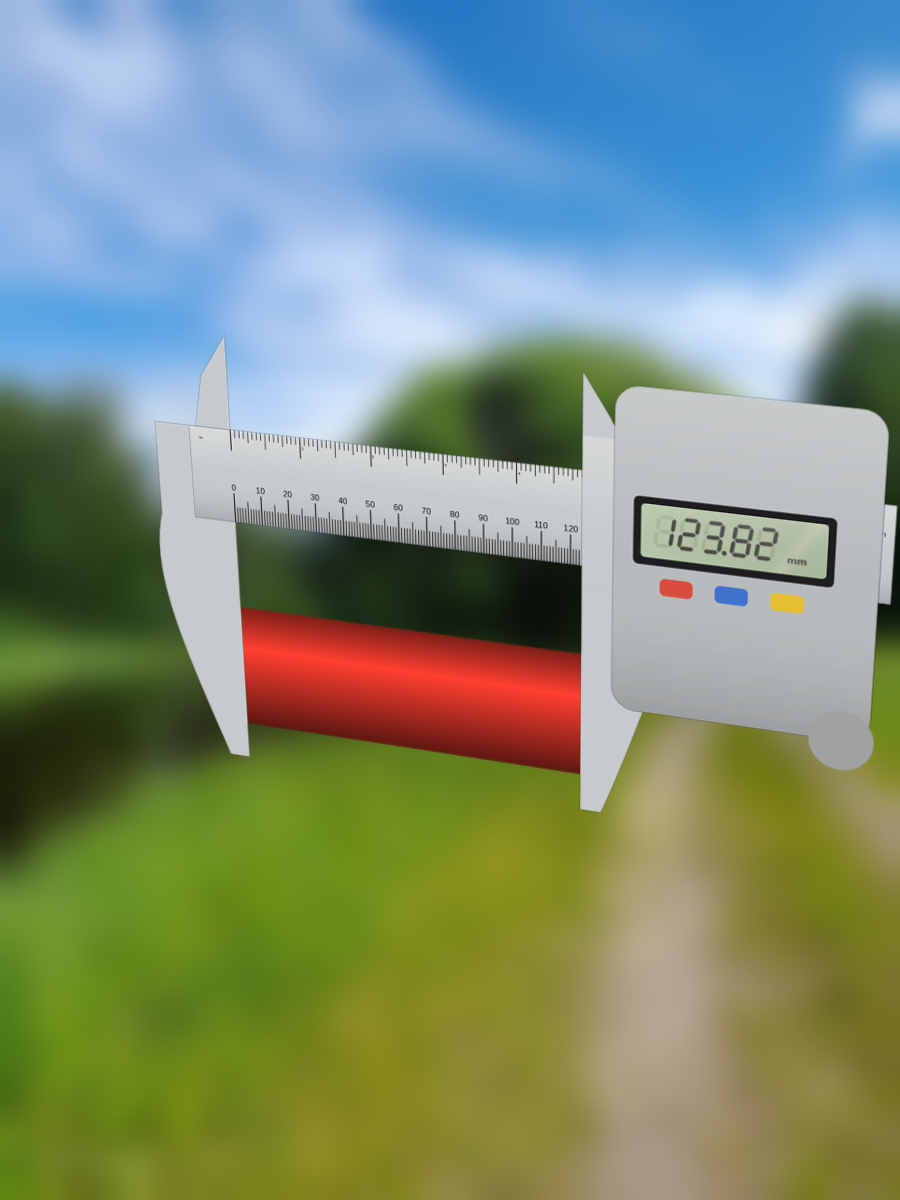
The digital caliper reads 123.82 mm
